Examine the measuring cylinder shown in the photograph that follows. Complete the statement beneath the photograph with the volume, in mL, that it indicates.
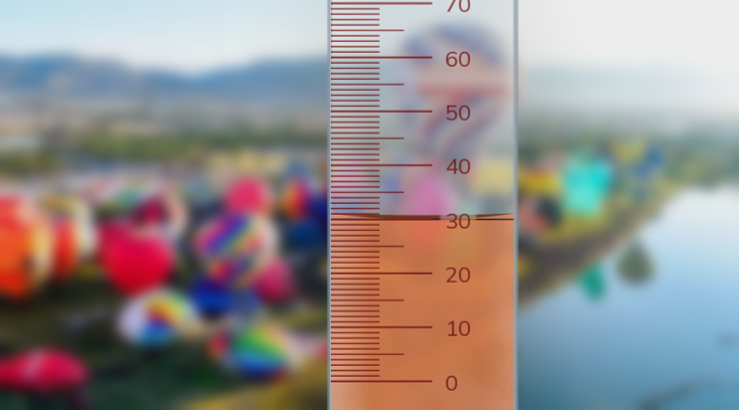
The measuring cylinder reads 30 mL
